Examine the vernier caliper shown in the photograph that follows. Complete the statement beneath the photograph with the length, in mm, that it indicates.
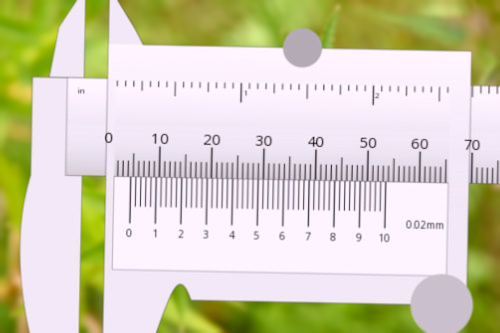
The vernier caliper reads 4.5 mm
